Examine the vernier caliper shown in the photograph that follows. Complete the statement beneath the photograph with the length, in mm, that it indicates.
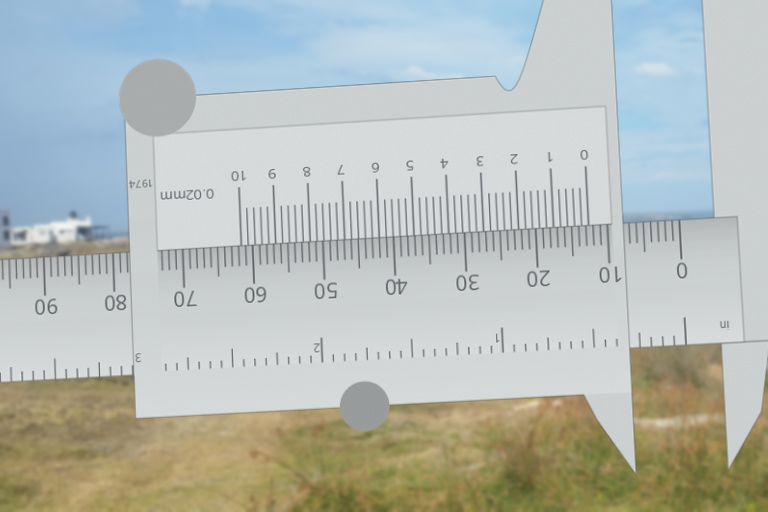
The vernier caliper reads 12.6 mm
